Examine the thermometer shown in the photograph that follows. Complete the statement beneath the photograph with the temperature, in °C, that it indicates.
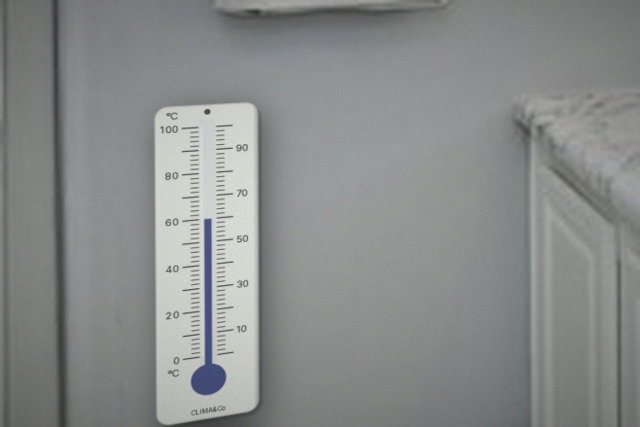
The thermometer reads 60 °C
